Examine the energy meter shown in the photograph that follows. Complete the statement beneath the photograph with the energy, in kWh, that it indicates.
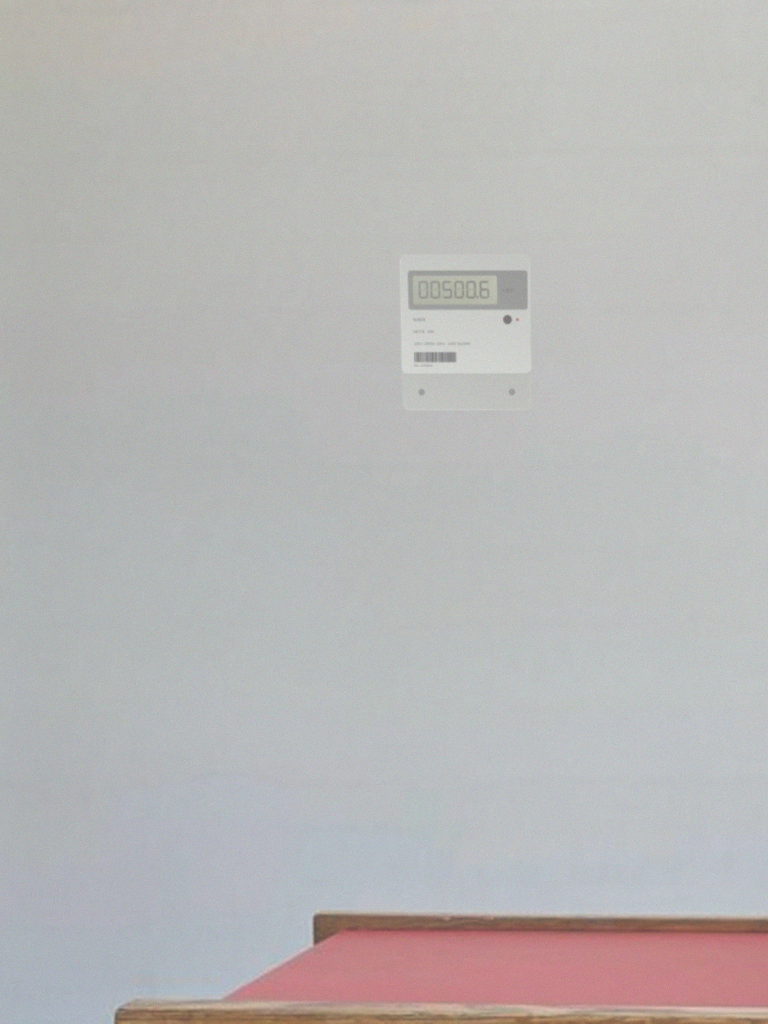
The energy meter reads 500.6 kWh
